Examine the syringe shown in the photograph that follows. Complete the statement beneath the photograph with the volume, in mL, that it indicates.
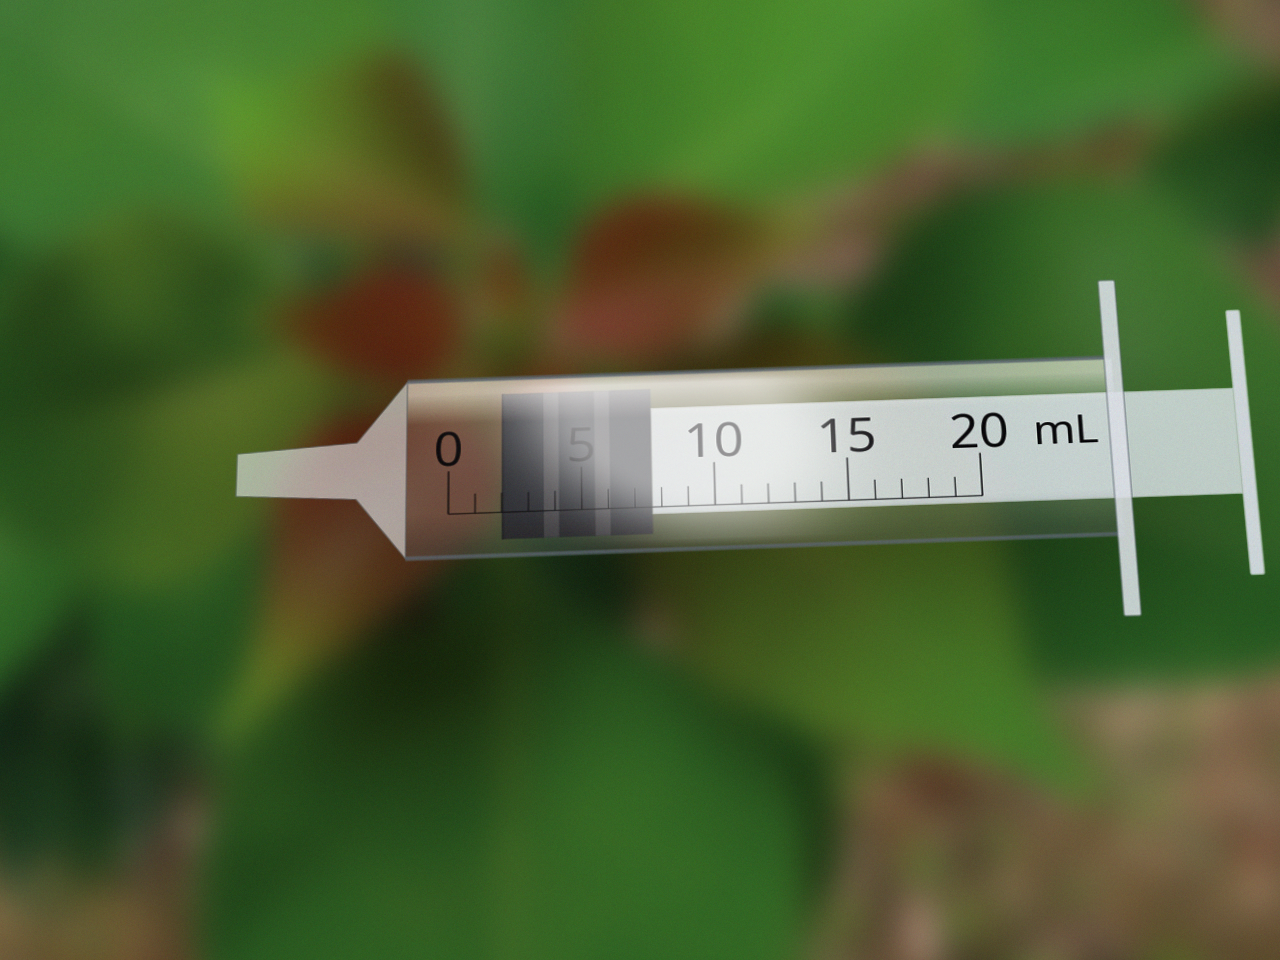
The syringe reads 2 mL
